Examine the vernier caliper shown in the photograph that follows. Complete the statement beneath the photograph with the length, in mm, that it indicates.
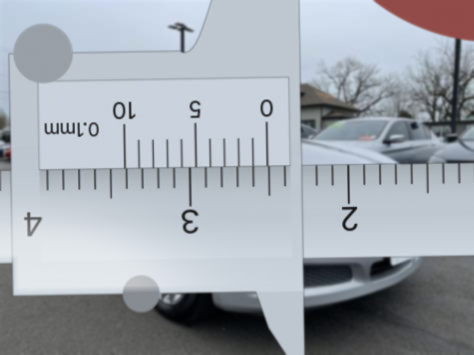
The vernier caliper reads 25.1 mm
